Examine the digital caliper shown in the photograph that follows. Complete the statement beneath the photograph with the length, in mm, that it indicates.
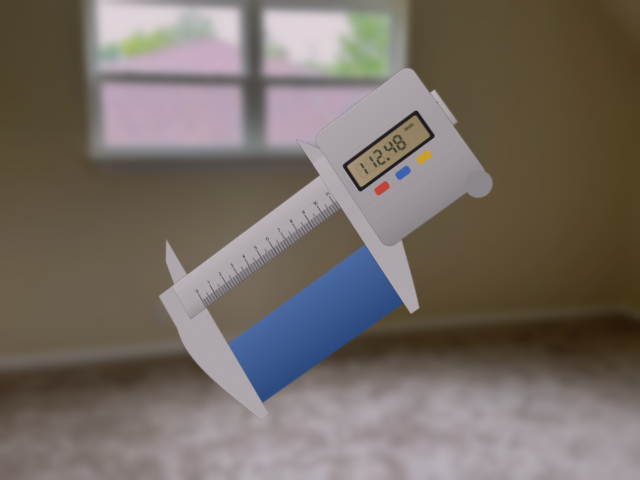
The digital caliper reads 112.48 mm
